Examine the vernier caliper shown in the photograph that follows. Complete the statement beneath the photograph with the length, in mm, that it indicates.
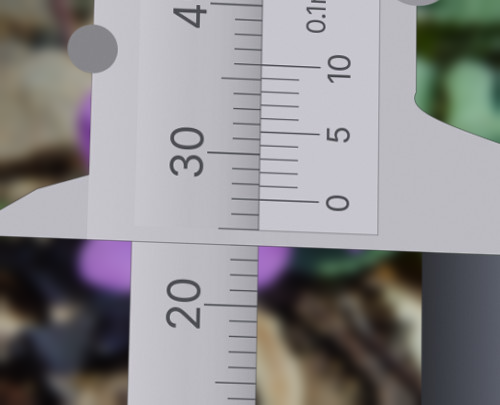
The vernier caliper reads 27.0 mm
